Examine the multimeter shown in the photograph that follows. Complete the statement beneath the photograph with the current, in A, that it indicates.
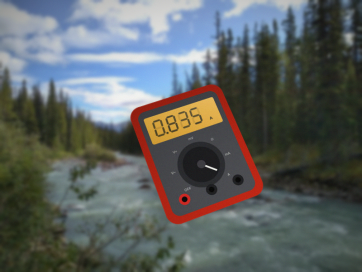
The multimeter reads 0.835 A
